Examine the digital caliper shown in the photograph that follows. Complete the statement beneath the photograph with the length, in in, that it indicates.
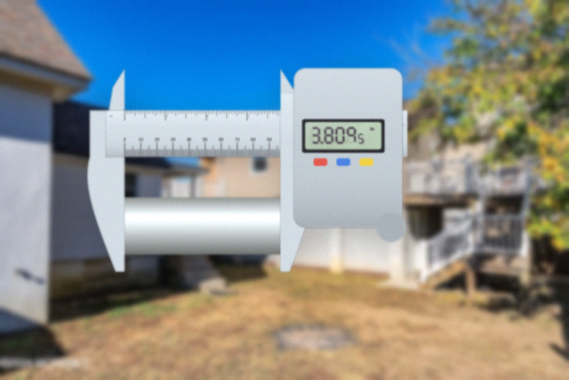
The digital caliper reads 3.8095 in
